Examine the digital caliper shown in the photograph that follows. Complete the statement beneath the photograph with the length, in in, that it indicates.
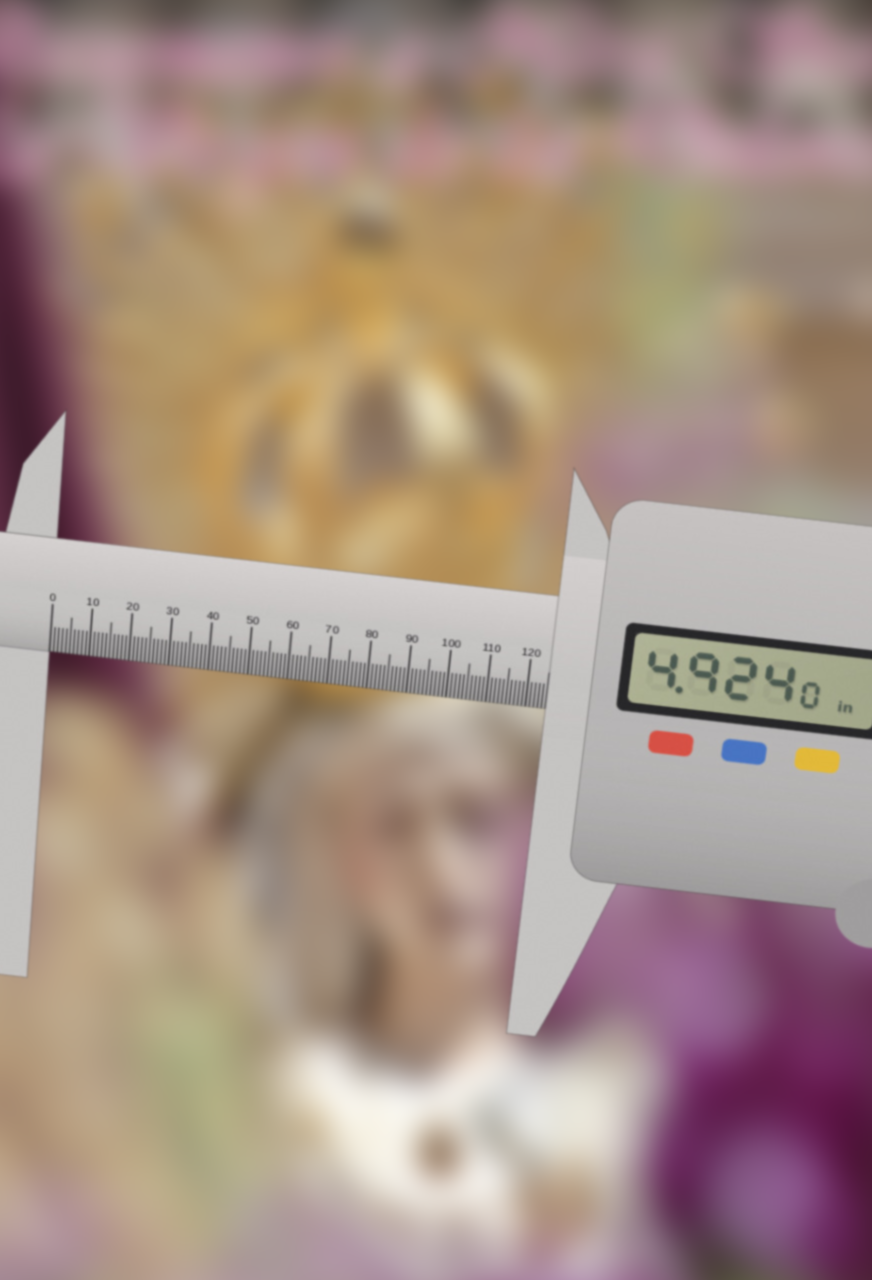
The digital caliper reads 4.9240 in
